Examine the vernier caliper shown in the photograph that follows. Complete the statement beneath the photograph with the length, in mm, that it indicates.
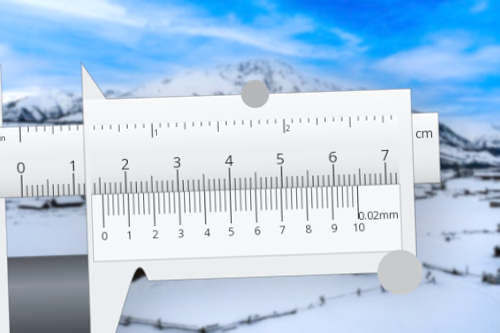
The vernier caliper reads 15.5 mm
